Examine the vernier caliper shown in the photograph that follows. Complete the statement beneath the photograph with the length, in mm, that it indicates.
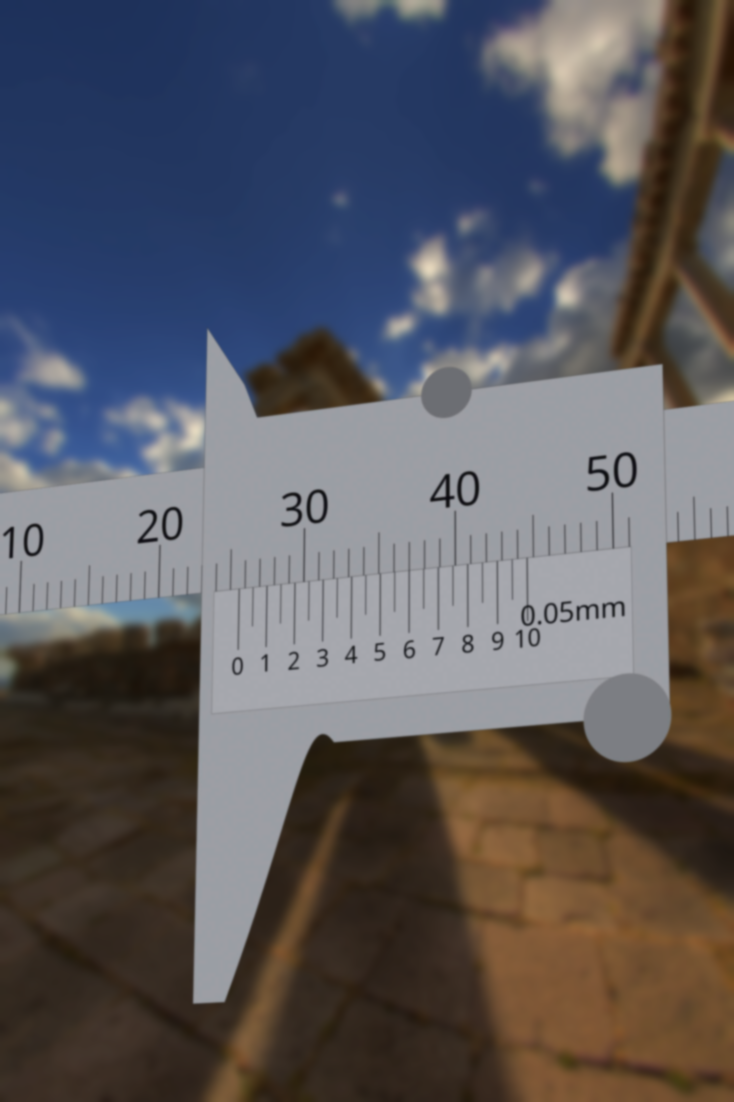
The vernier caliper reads 25.6 mm
